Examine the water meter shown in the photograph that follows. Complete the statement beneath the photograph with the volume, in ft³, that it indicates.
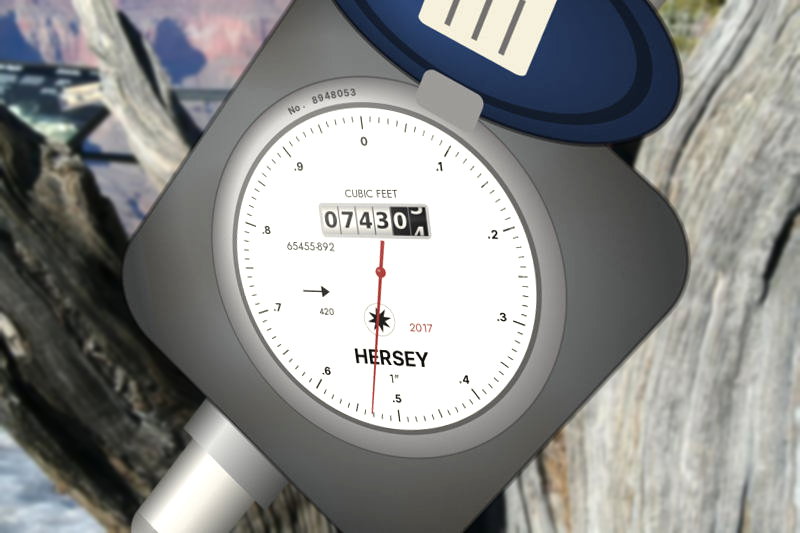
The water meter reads 74303.53 ft³
